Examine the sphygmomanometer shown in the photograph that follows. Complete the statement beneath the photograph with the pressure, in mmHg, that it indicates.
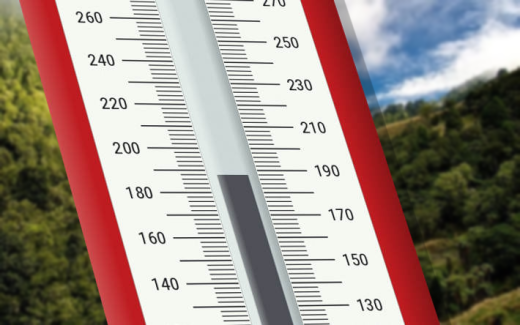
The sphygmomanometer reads 188 mmHg
